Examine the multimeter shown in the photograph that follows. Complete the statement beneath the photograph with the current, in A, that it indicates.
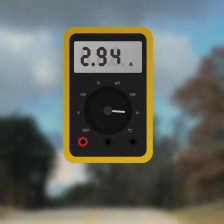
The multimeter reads 2.94 A
